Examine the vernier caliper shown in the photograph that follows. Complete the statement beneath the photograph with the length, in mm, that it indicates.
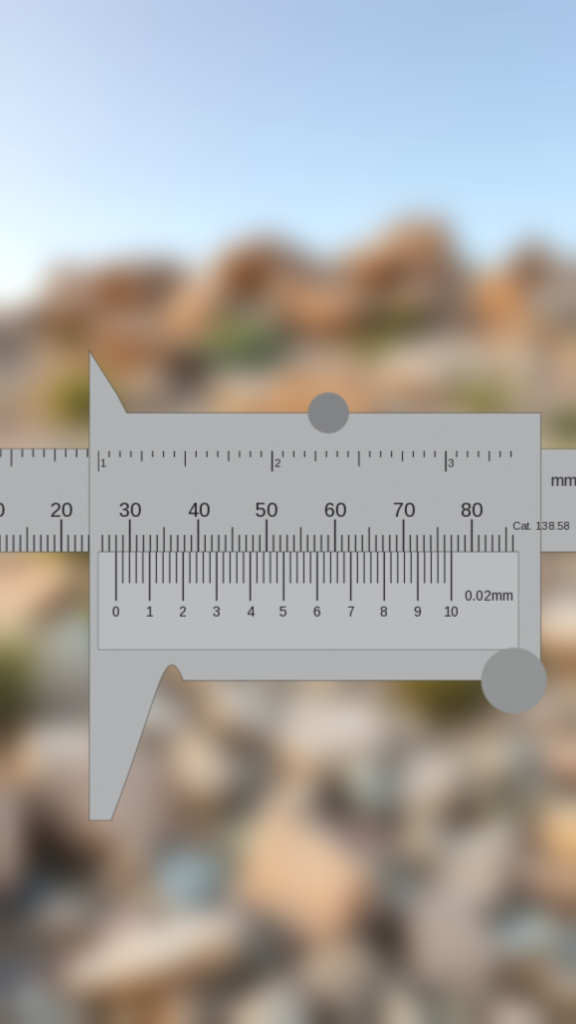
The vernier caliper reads 28.0 mm
